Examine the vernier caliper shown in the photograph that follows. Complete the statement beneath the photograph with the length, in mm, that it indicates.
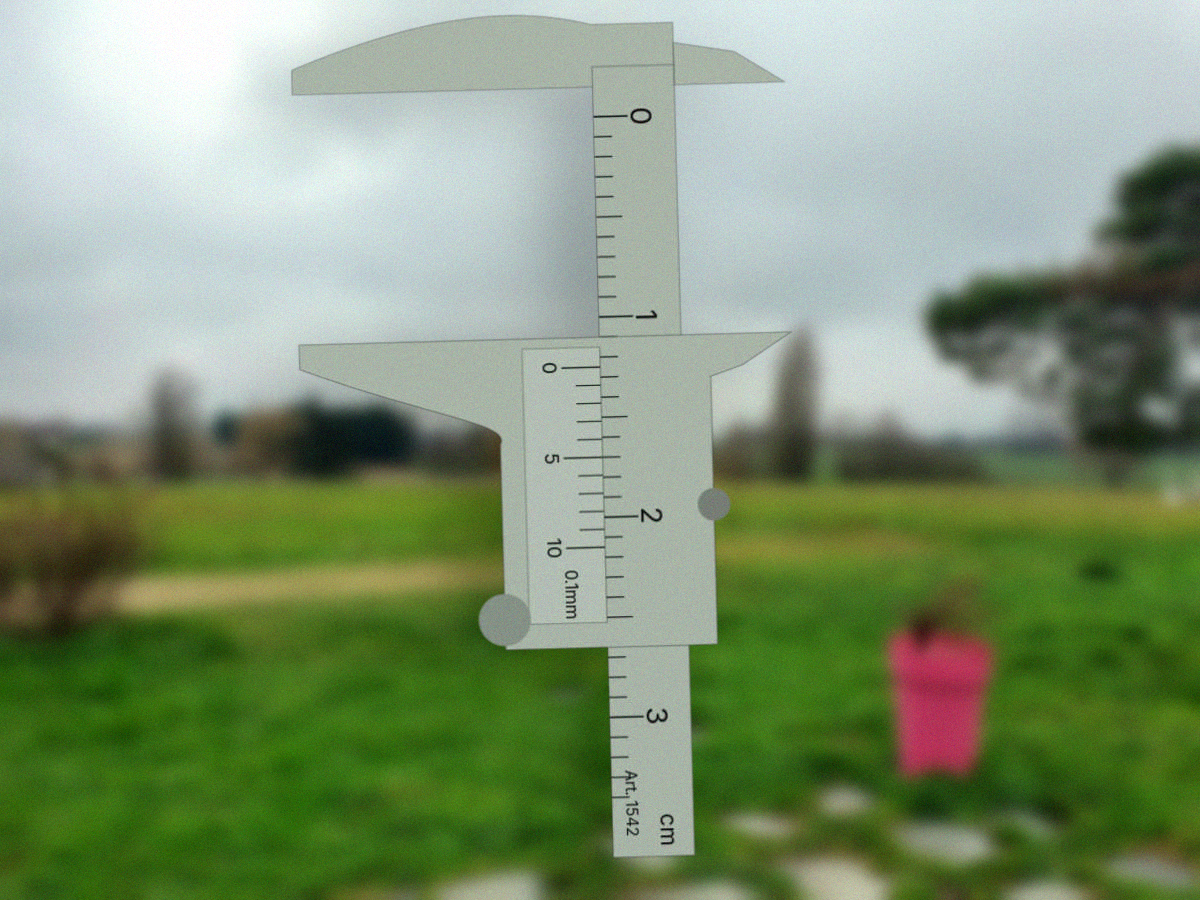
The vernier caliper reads 12.5 mm
